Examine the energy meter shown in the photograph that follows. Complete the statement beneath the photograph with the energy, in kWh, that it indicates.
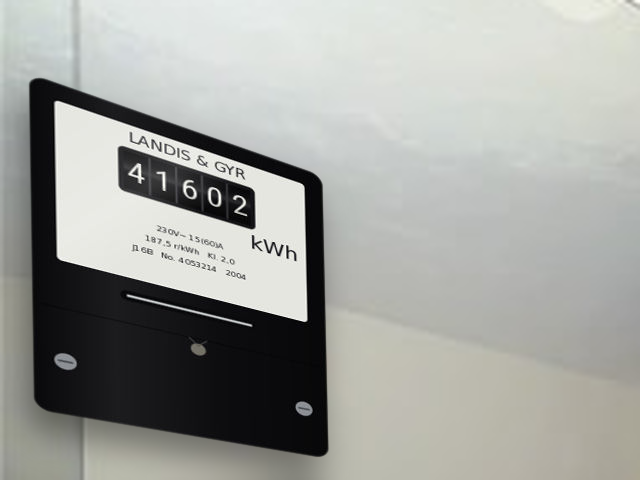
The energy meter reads 41602 kWh
